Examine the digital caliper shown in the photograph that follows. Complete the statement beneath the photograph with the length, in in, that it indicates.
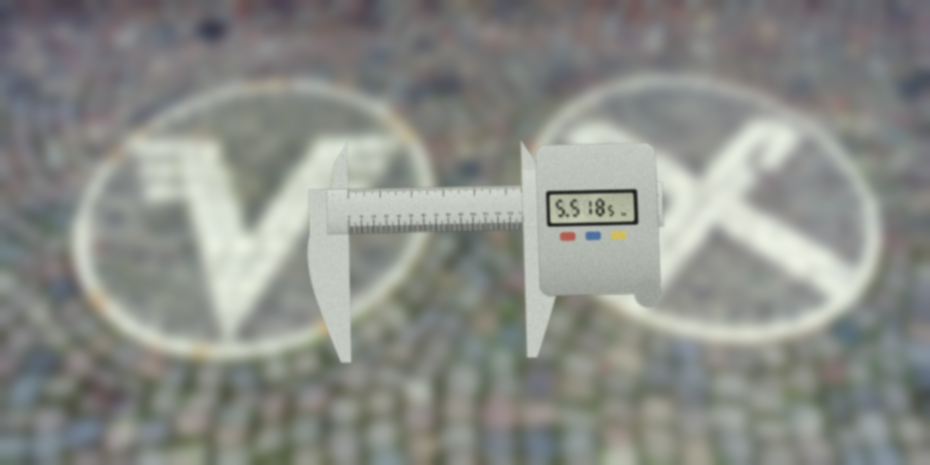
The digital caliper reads 5.5185 in
